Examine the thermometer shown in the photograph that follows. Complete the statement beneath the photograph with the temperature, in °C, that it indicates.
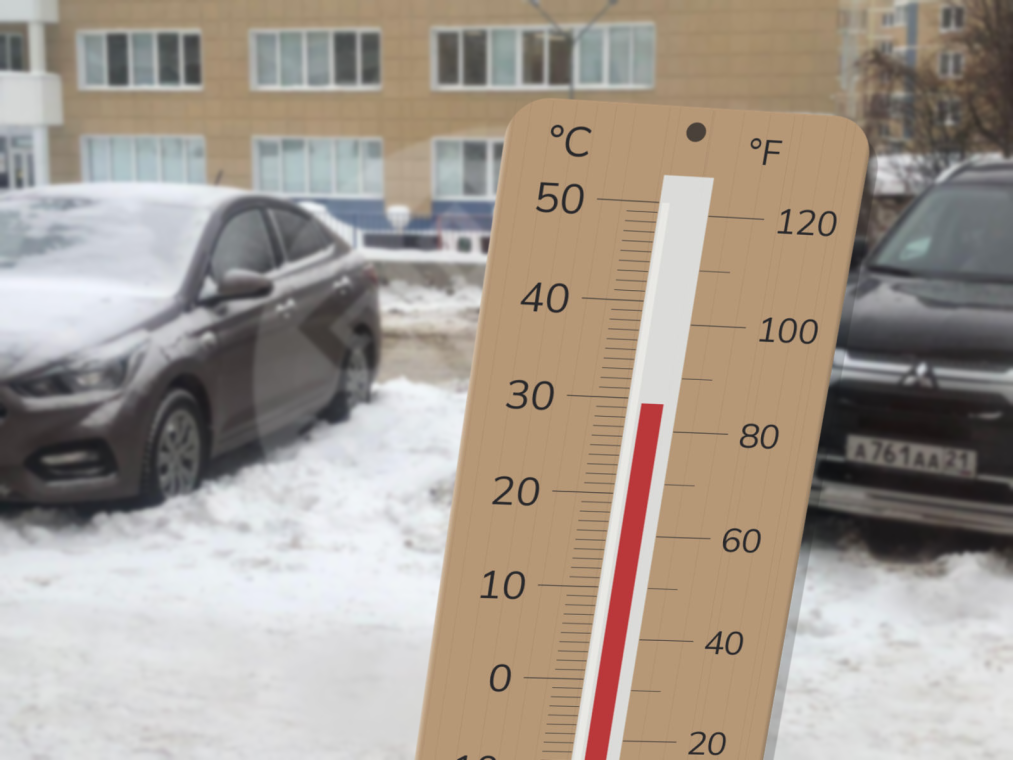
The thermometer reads 29.5 °C
